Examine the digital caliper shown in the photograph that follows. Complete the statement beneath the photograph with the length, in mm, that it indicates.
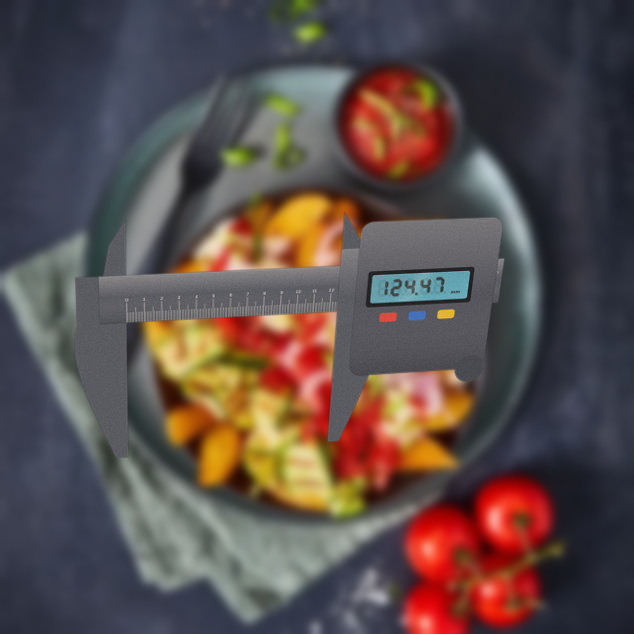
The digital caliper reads 124.47 mm
